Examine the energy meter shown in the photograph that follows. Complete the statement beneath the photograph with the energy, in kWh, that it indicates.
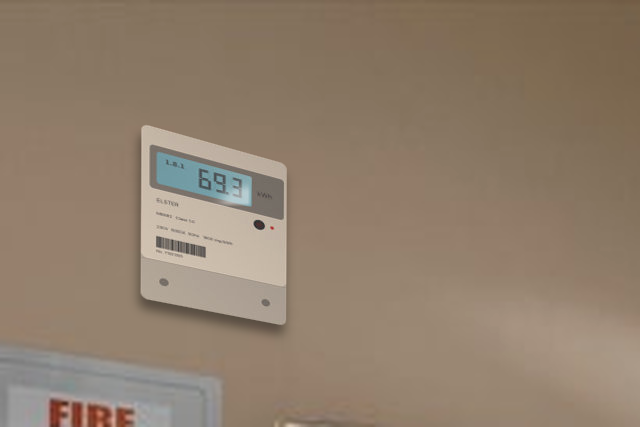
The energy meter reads 69.3 kWh
